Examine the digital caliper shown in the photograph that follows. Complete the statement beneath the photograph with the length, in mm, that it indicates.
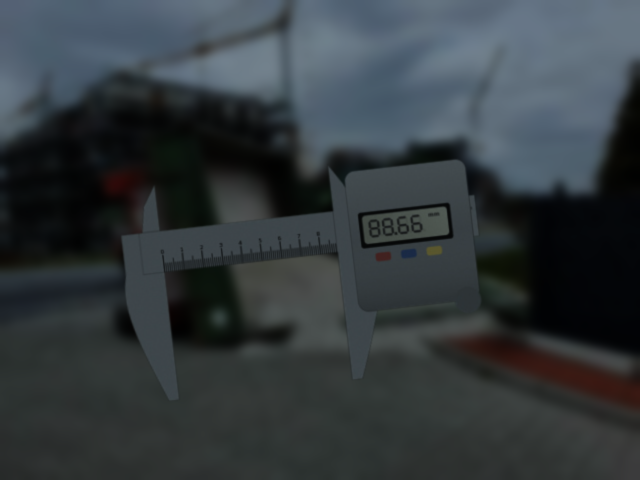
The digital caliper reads 88.66 mm
